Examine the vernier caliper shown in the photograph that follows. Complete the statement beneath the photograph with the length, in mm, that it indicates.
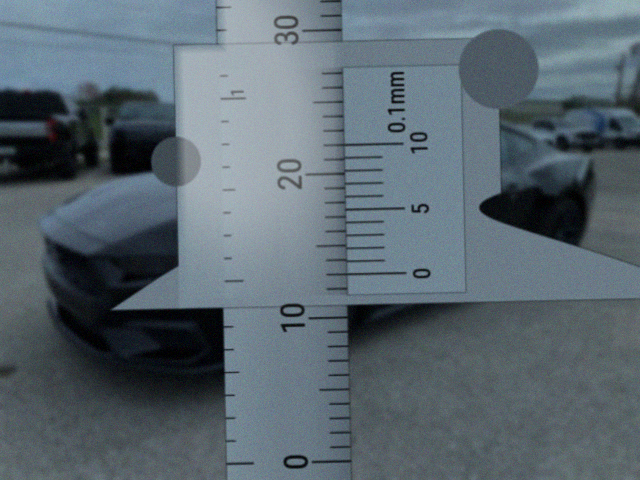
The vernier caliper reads 13.0 mm
